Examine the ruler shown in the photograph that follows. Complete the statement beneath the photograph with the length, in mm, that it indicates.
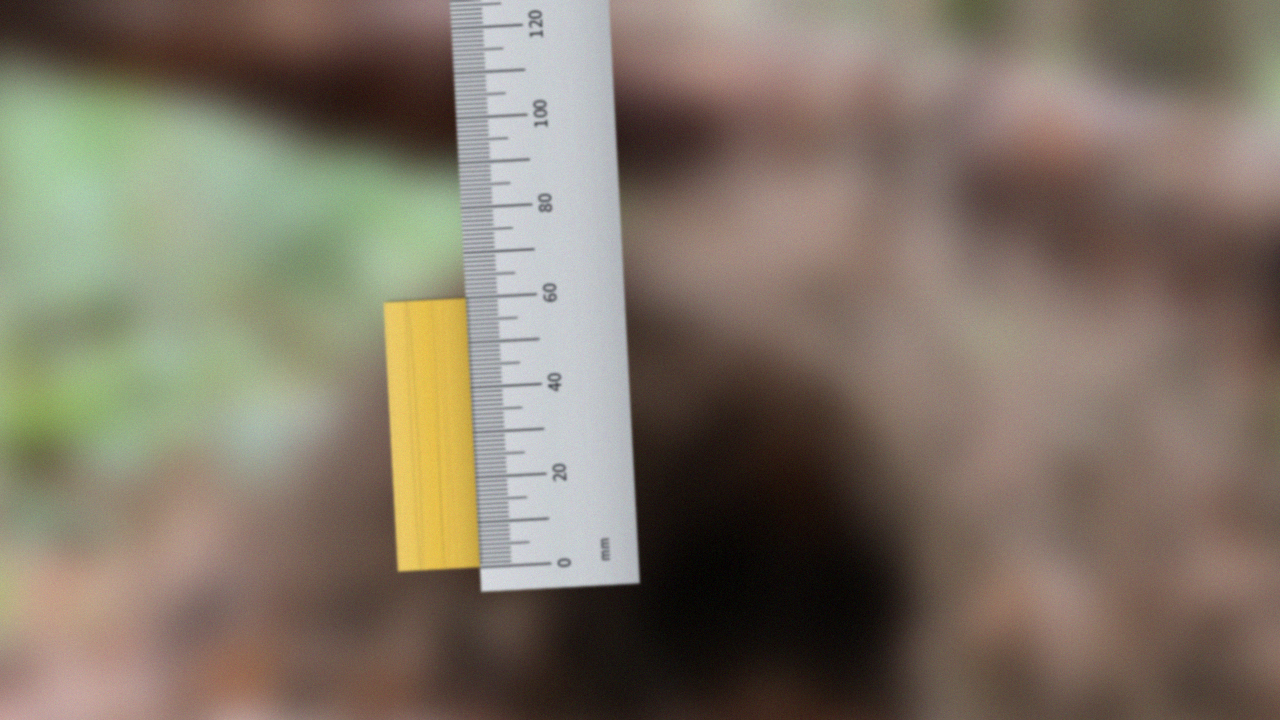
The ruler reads 60 mm
